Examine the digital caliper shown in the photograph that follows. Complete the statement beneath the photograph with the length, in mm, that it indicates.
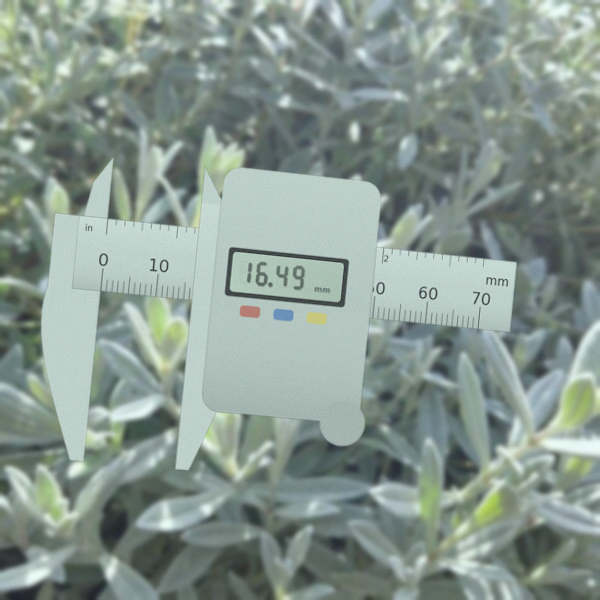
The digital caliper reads 16.49 mm
